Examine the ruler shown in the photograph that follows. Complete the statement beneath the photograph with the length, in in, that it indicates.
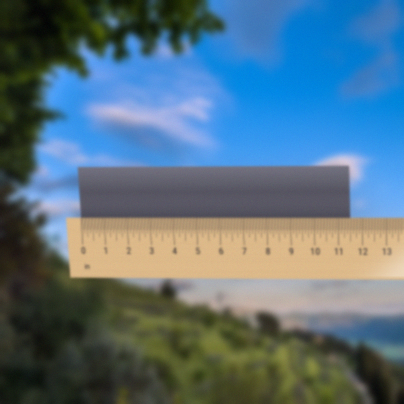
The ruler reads 11.5 in
